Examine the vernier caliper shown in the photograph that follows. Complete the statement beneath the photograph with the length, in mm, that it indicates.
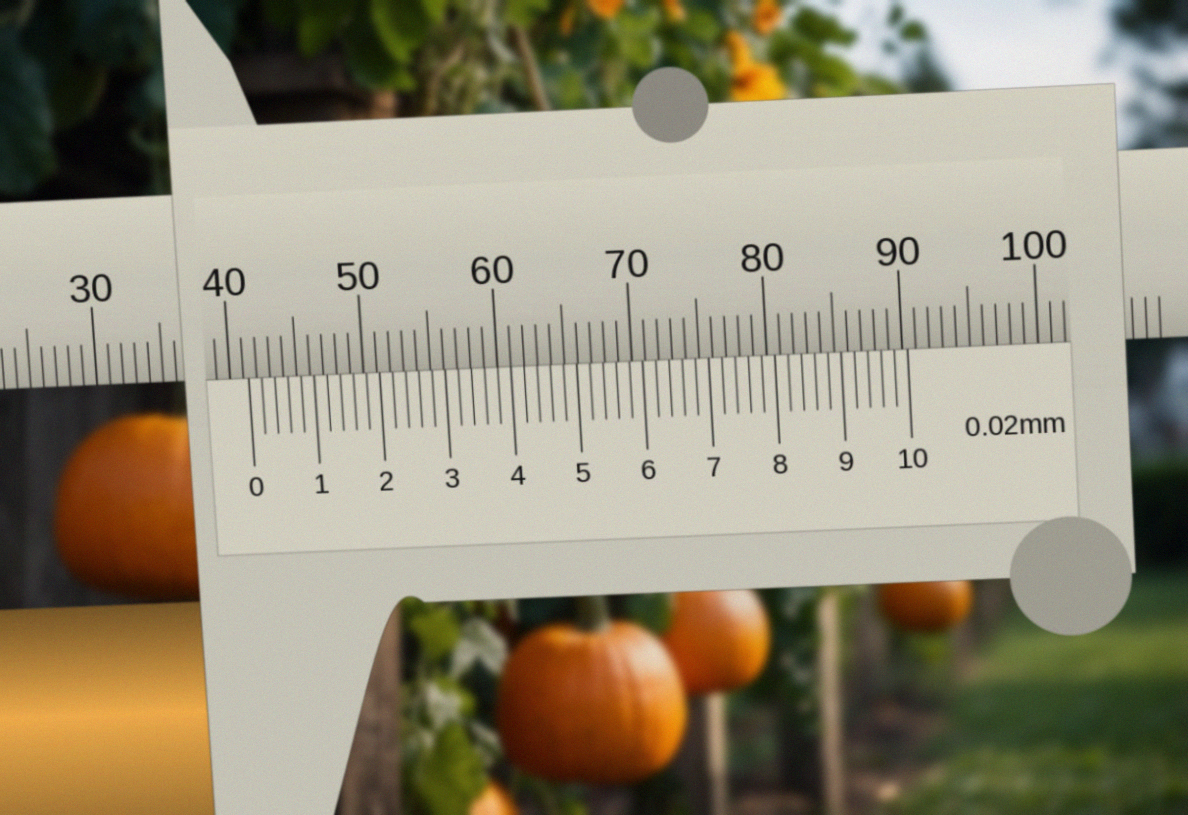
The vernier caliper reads 41.4 mm
